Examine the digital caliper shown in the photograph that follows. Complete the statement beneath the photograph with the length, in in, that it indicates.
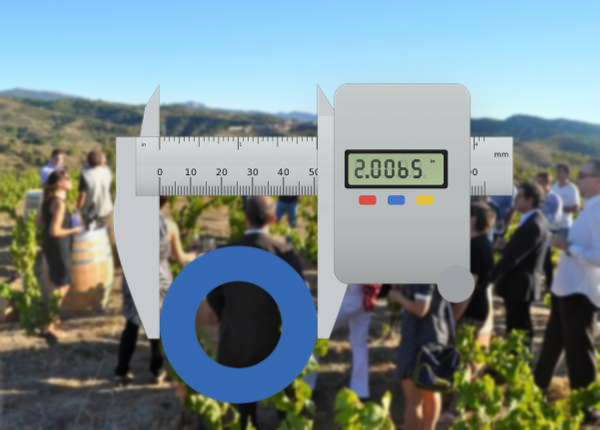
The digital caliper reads 2.0065 in
